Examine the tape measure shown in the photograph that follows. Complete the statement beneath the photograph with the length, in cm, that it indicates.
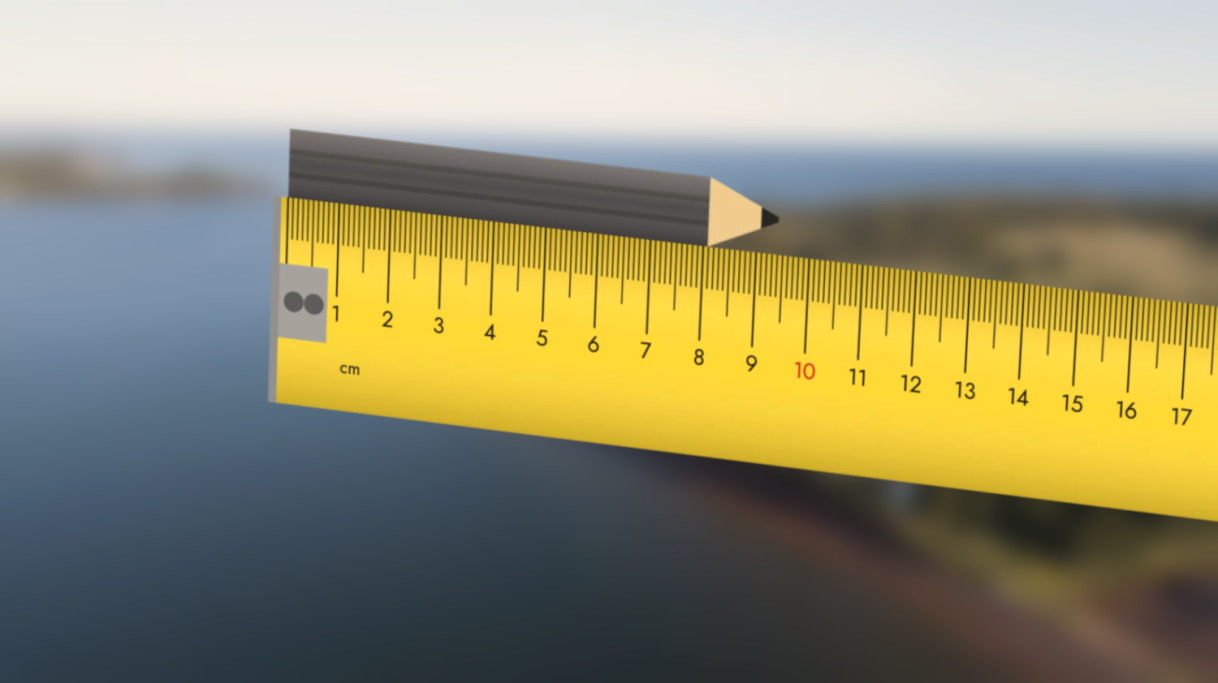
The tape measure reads 9.4 cm
